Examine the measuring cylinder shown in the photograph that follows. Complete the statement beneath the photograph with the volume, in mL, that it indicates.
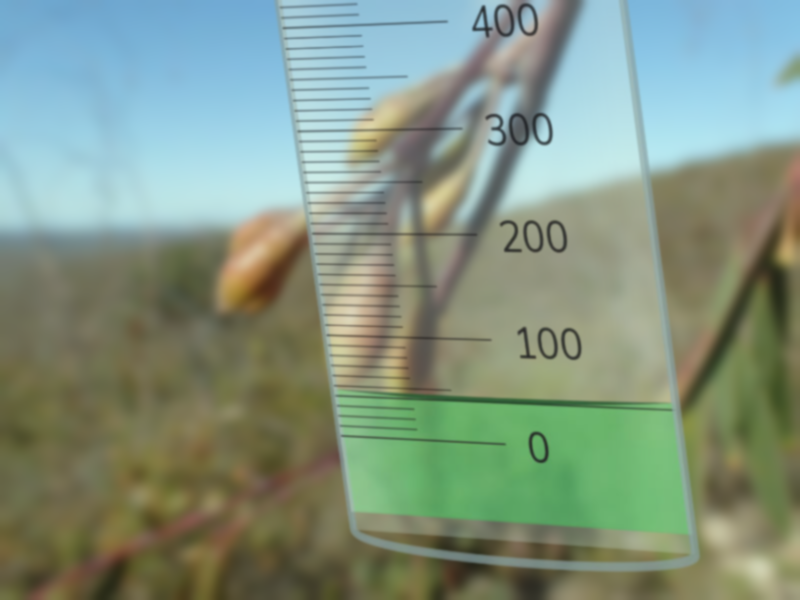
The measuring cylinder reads 40 mL
